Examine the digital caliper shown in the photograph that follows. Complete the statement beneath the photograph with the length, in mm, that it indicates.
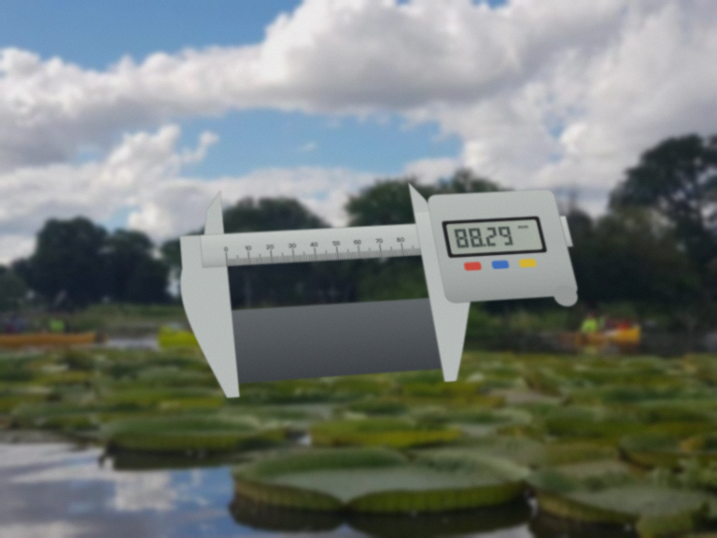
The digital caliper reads 88.29 mm
